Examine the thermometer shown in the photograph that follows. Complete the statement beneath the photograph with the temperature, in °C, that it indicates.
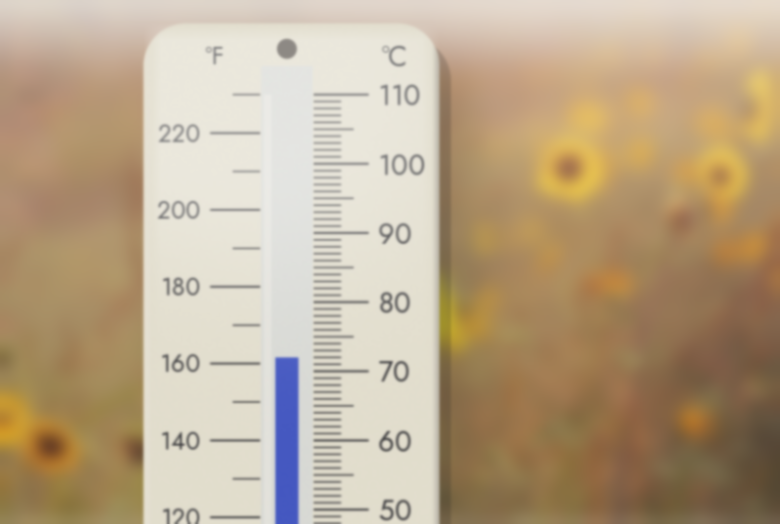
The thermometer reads 72 °C
